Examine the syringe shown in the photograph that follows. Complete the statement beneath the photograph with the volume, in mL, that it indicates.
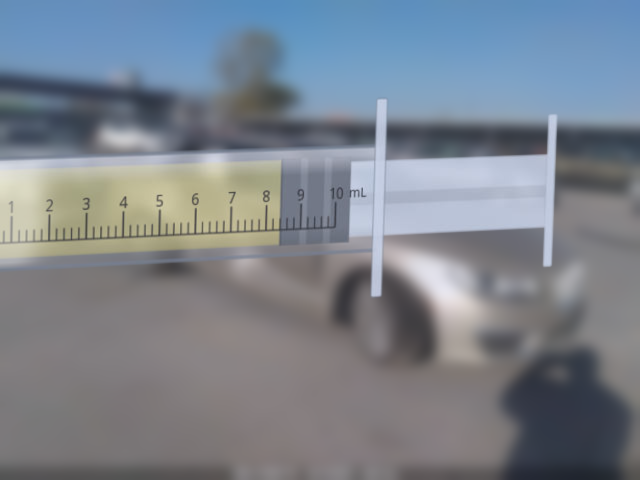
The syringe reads 8.4 mL
